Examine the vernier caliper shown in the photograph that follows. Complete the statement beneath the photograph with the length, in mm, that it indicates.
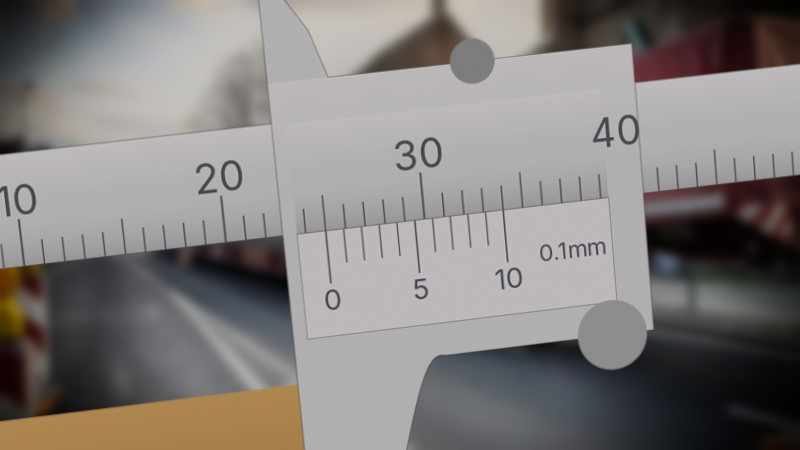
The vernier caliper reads 25.0 mm
